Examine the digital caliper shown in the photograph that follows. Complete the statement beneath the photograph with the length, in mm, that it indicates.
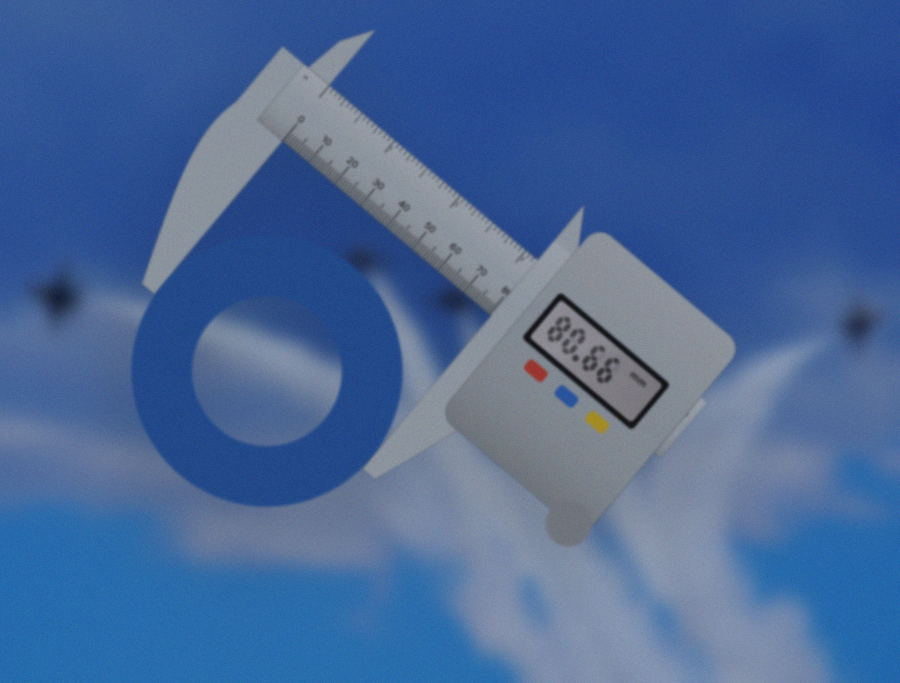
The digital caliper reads 80.66 mm
